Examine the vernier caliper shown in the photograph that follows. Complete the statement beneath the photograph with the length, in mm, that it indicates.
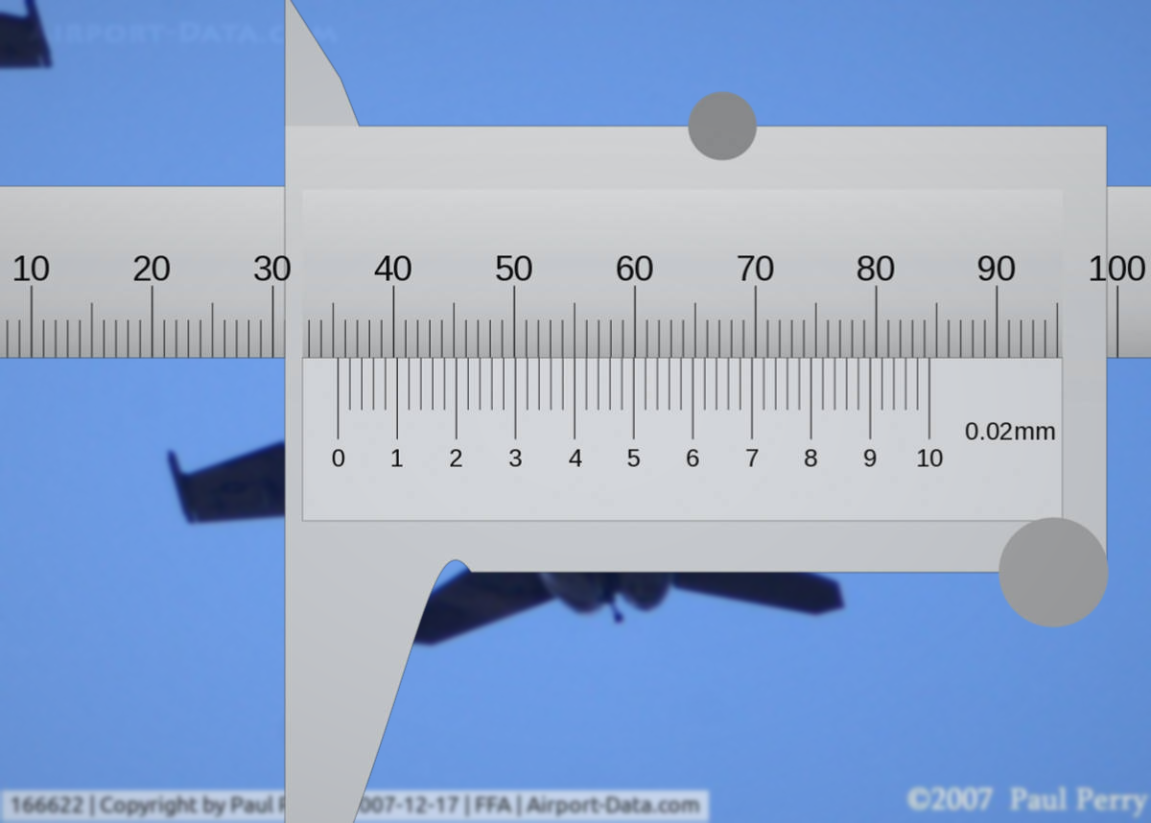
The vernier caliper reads 35.4 mm
